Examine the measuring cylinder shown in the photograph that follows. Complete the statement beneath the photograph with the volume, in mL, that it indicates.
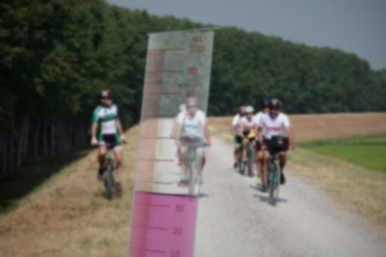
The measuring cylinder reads 35 mL
